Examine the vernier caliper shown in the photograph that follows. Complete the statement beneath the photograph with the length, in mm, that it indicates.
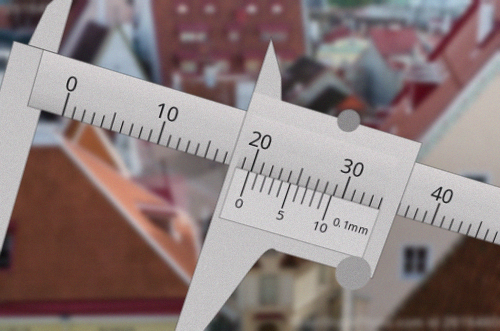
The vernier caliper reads 19.8 mm
